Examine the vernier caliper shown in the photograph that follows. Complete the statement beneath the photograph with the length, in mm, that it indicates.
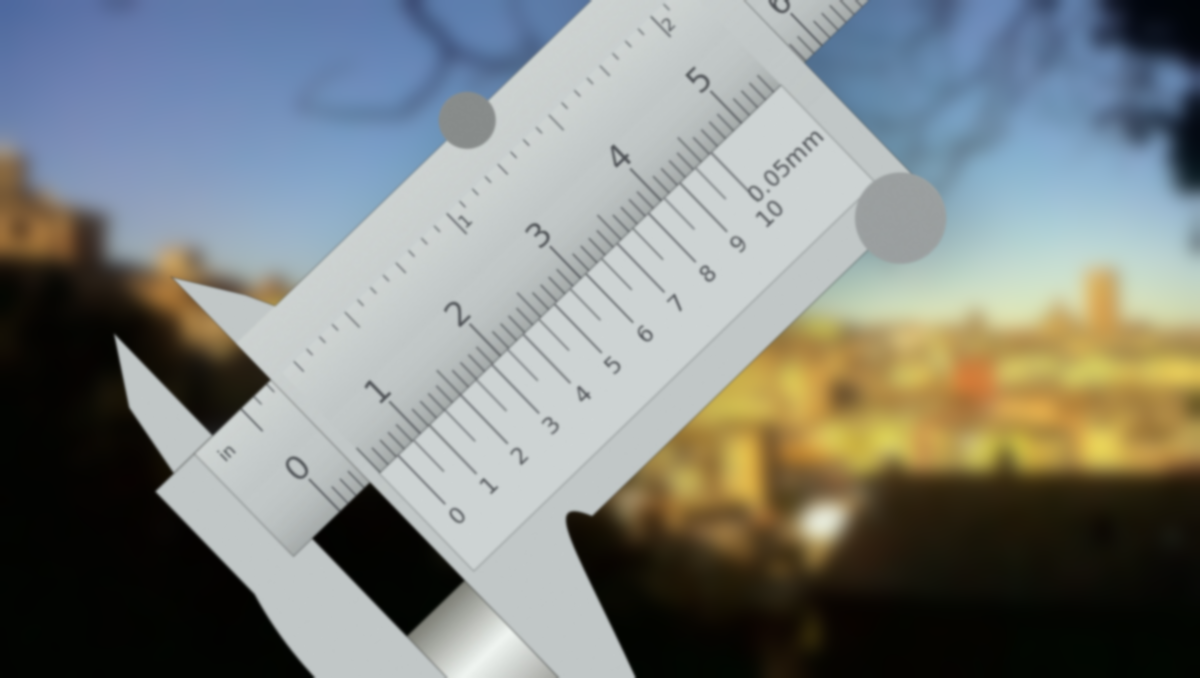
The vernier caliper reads 7.2 mm
